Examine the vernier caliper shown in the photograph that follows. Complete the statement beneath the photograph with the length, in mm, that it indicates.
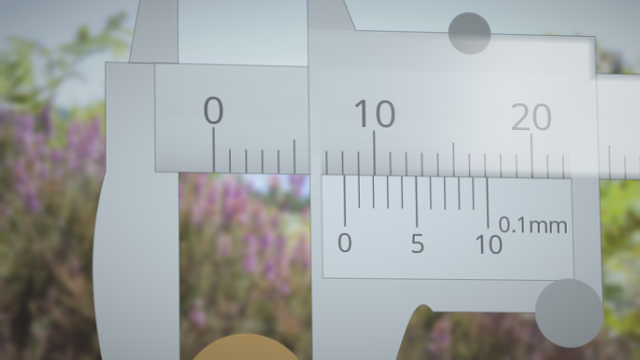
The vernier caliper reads 8.1 mm
